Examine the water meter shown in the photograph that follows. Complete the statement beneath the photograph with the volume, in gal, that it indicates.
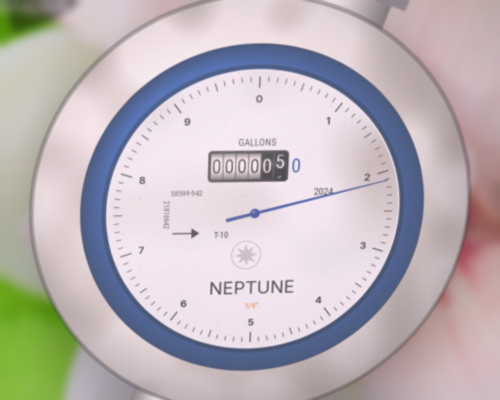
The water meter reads 52.1 gal
